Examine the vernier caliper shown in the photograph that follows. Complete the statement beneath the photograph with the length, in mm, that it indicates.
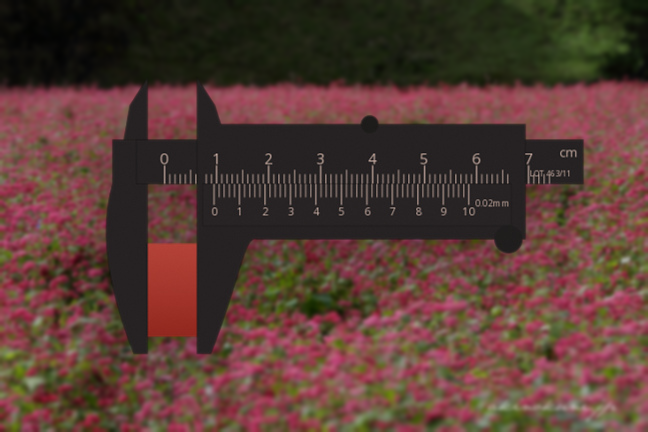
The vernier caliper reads 9.5 mm
